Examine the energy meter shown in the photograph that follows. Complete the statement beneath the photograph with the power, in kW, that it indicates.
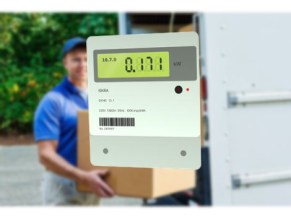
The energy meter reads 0.171 kW
